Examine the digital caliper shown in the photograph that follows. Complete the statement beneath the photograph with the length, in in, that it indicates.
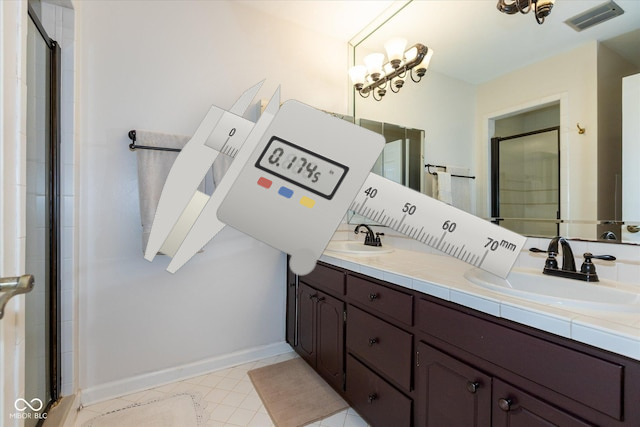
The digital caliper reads 0.1745 in
